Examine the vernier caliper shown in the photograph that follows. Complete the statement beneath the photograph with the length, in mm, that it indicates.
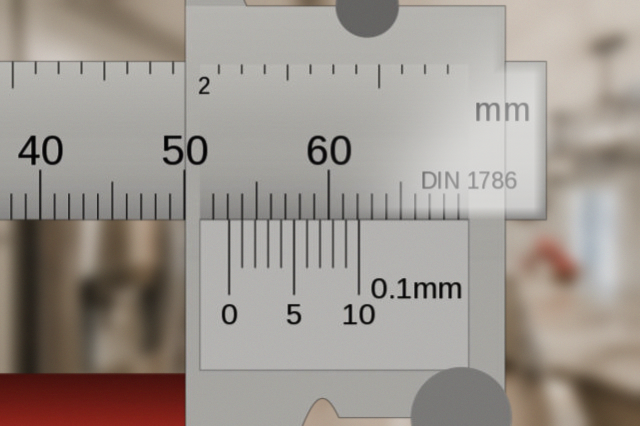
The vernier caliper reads 53.1 mm
